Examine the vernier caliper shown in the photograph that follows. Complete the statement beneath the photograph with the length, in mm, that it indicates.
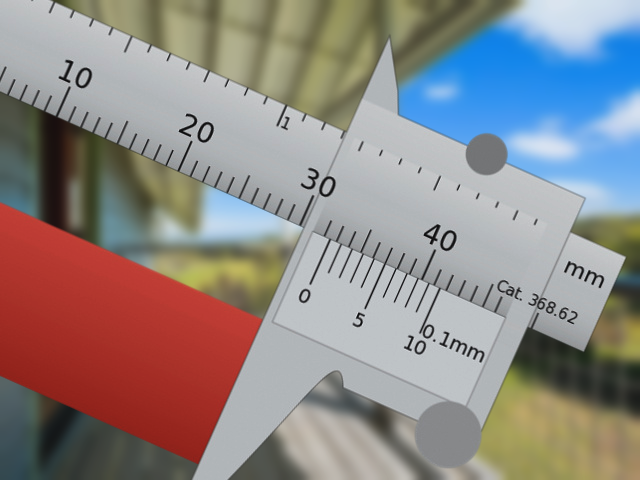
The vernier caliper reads 32.5 mm
